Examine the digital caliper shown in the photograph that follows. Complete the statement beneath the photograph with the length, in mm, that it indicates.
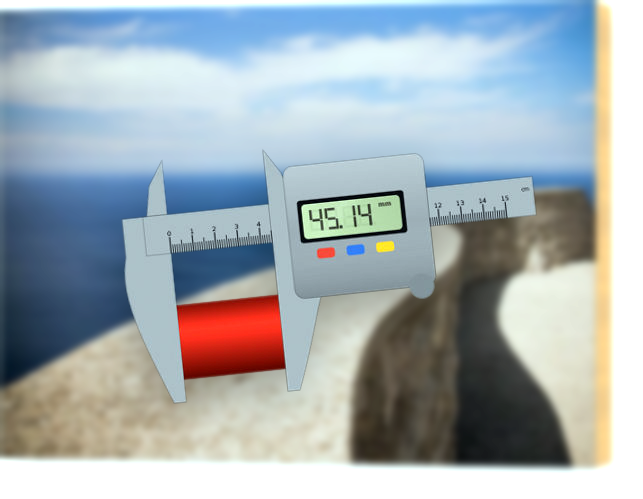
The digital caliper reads 45.14 mm
